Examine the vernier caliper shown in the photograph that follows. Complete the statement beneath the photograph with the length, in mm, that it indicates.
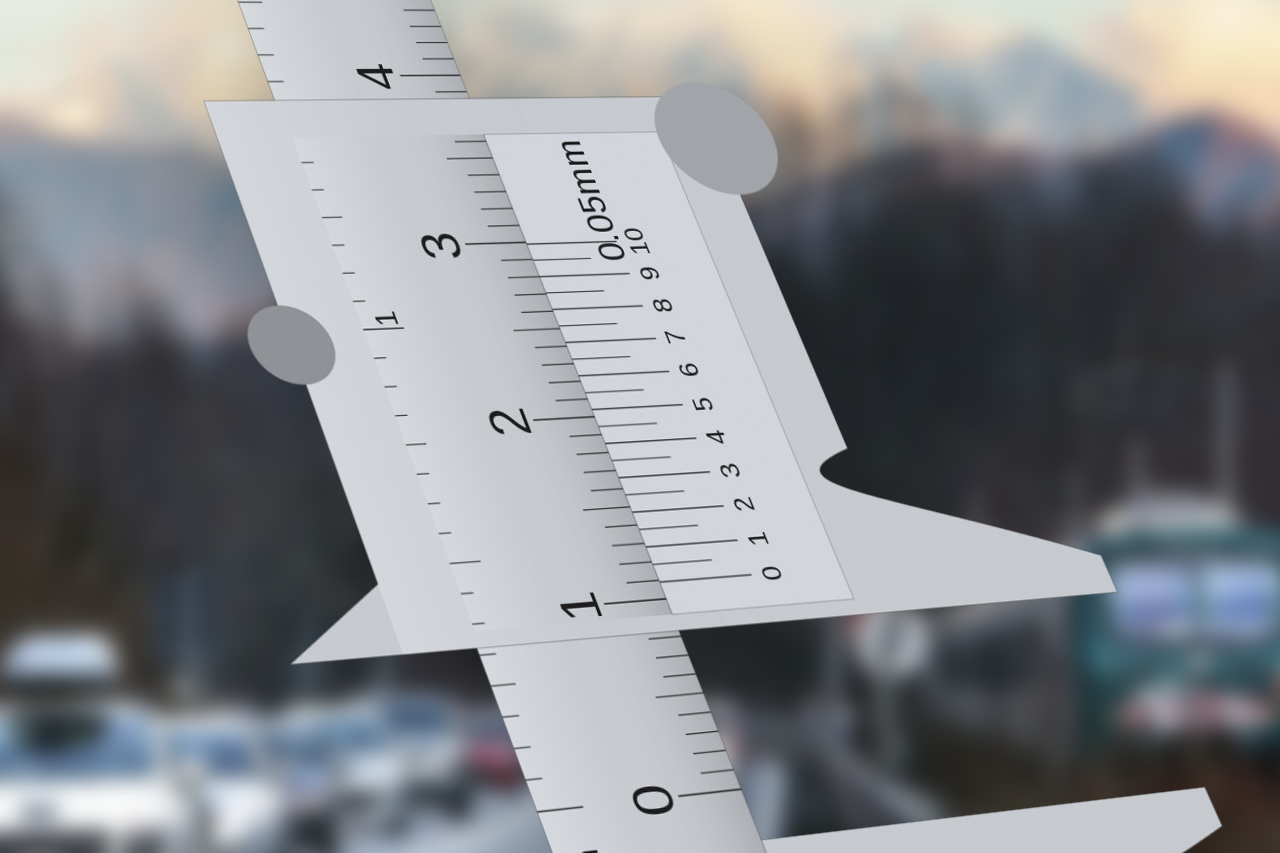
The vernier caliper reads 10.9 mm
